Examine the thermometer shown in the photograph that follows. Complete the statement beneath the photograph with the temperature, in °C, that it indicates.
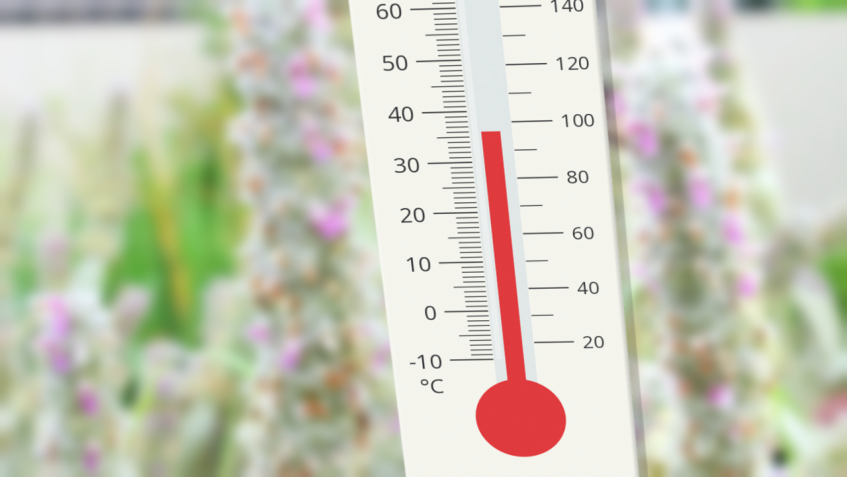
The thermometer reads 36 °C
